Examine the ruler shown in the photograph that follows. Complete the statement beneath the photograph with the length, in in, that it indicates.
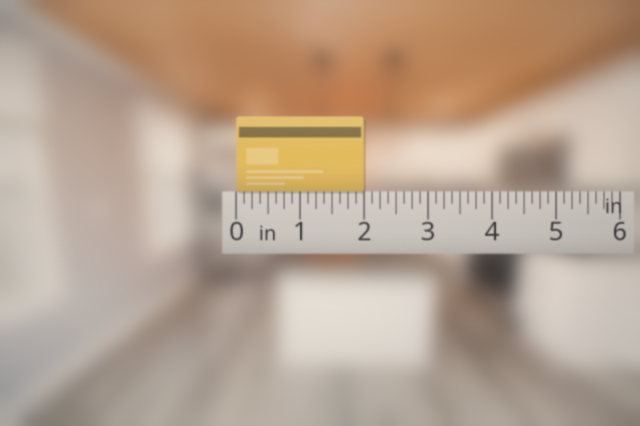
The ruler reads 2 in
